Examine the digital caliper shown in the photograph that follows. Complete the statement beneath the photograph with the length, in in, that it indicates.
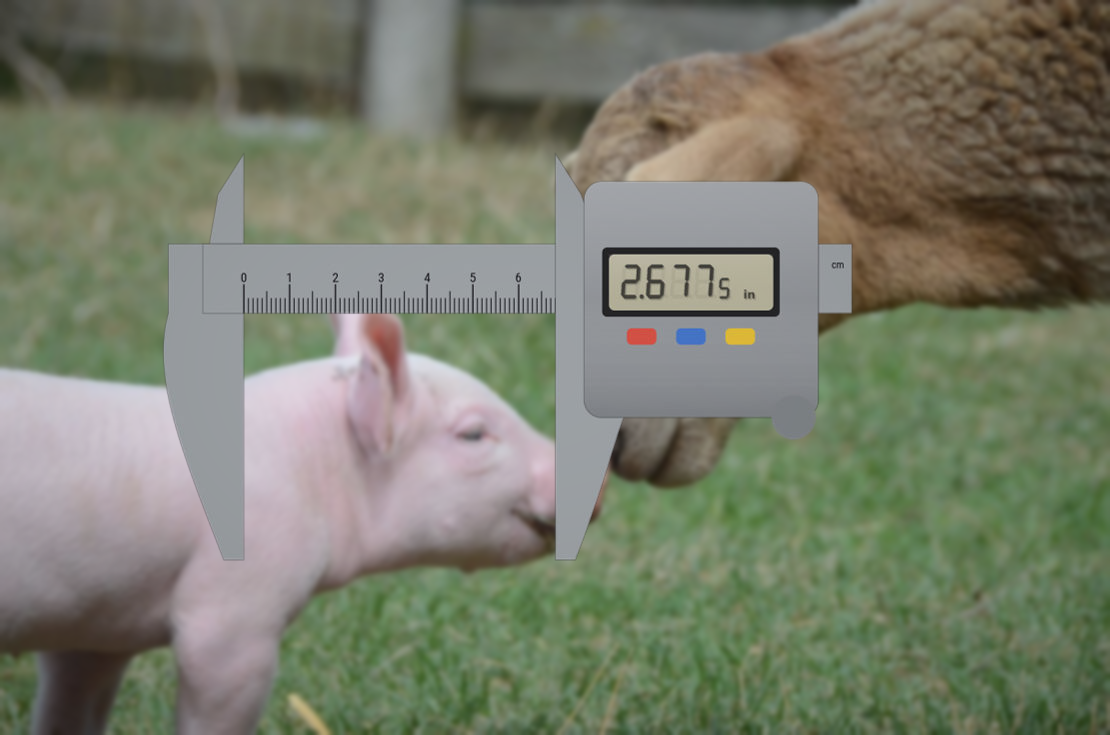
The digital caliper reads 2.6775 in
